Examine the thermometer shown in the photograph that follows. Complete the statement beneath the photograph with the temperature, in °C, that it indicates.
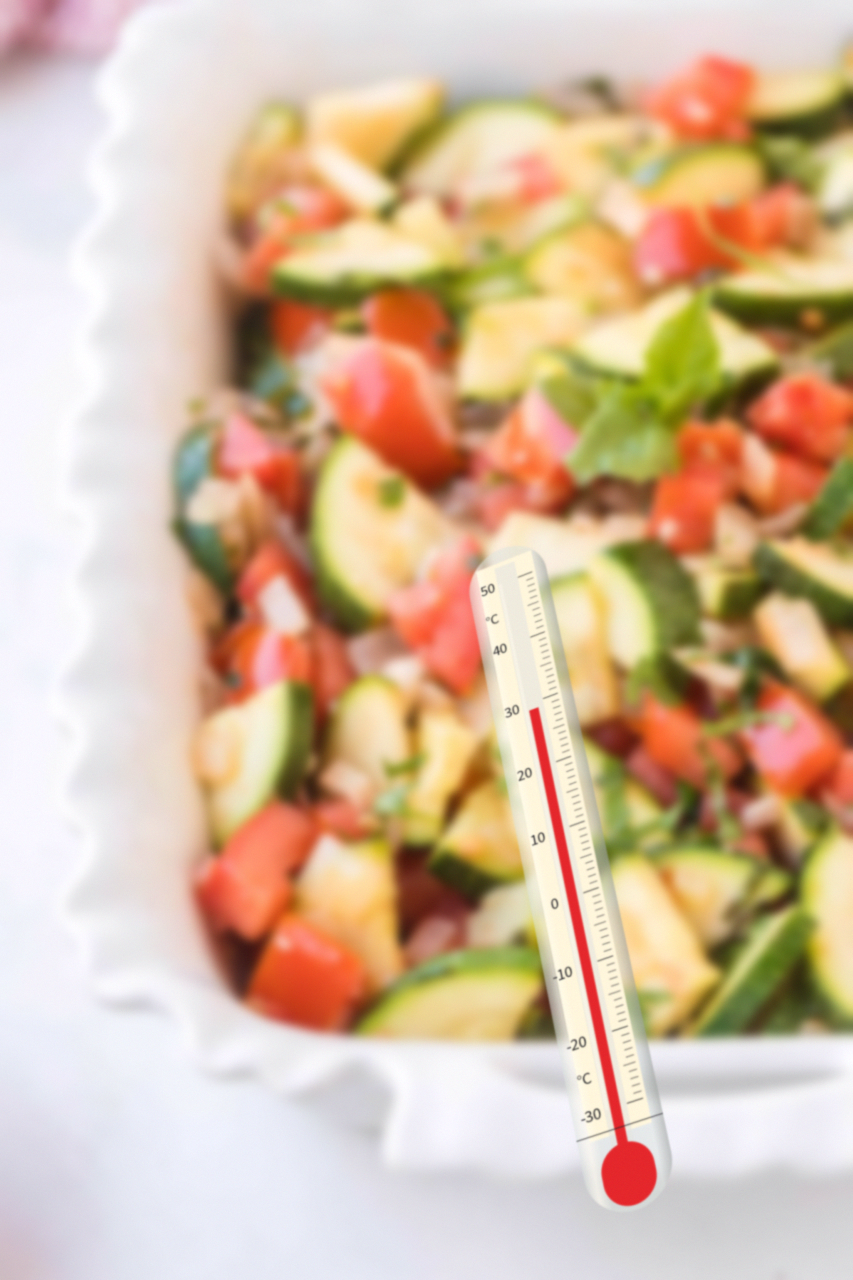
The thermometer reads 29 °C
